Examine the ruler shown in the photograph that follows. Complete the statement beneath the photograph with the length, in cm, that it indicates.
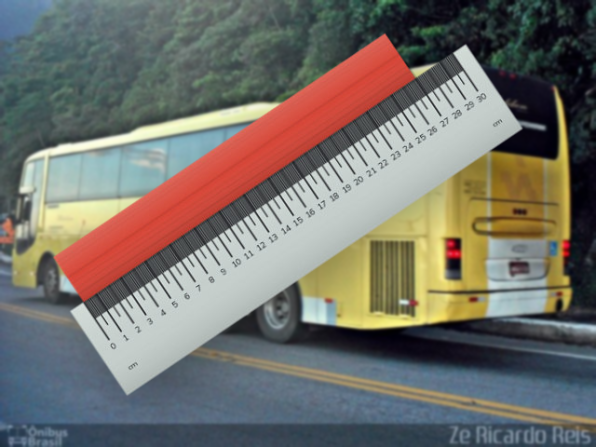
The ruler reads 27 cm
